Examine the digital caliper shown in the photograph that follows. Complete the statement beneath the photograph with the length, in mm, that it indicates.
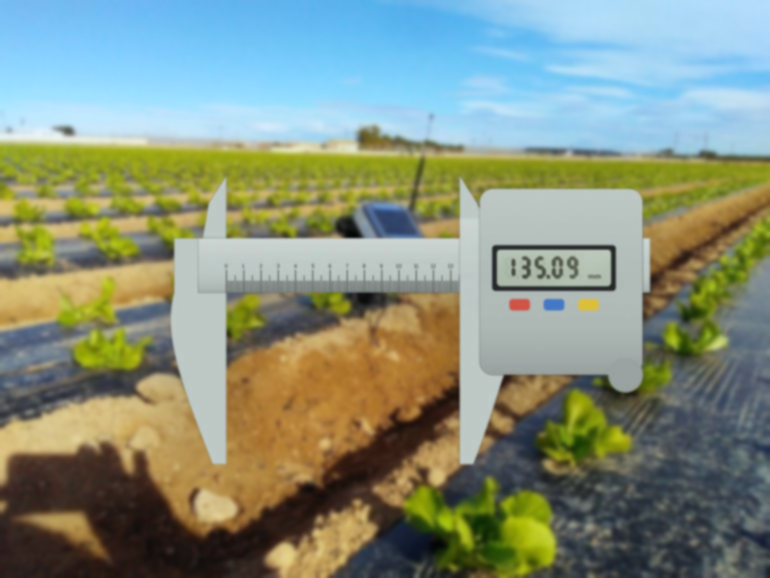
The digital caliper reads 135.09 mm
